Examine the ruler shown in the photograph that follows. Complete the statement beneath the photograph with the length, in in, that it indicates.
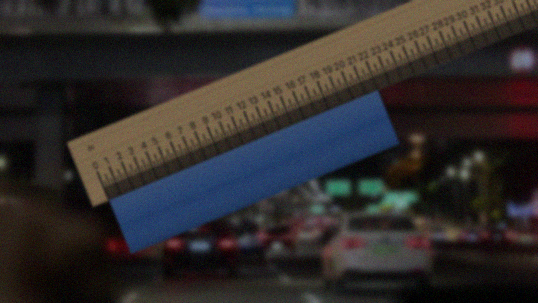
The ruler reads 22 in
